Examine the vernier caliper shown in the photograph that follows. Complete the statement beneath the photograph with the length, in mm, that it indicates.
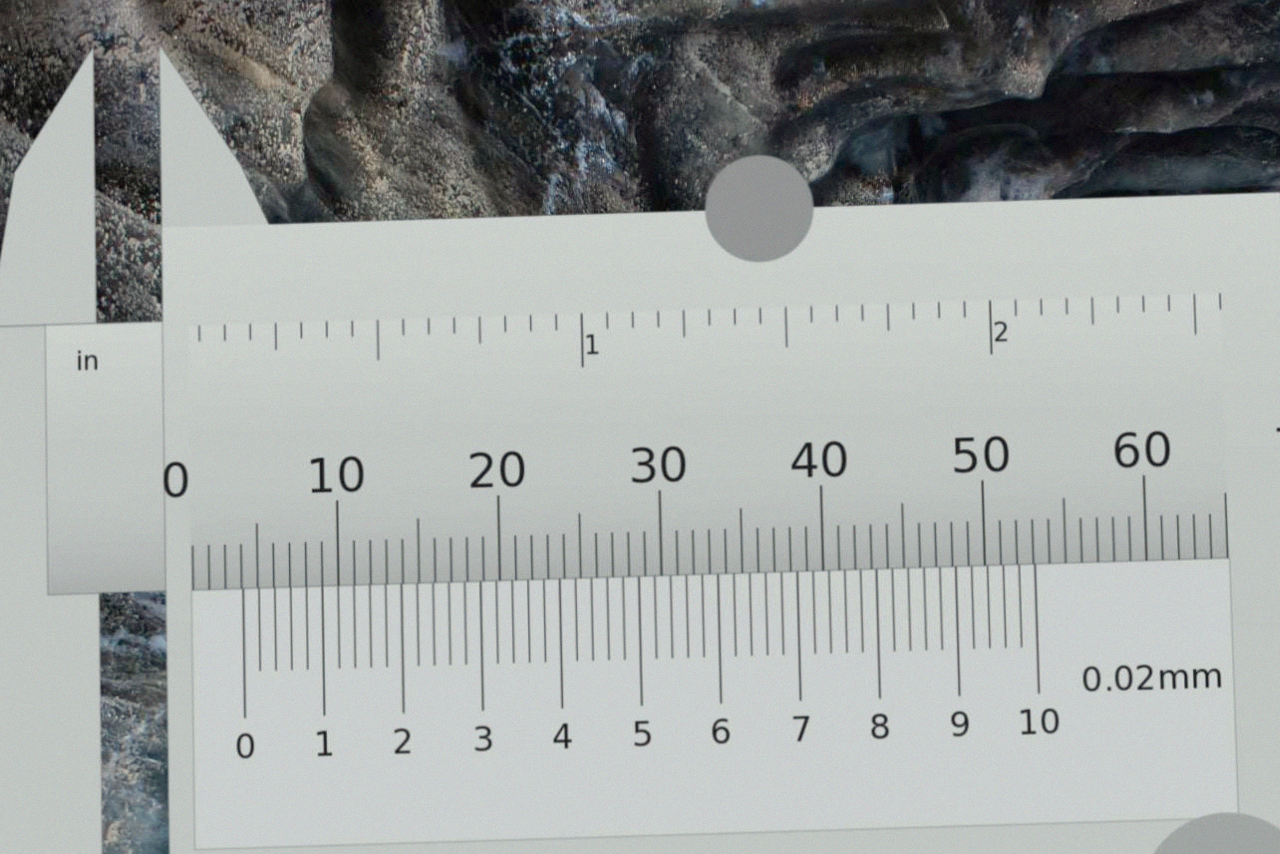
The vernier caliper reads 4.1 mm
